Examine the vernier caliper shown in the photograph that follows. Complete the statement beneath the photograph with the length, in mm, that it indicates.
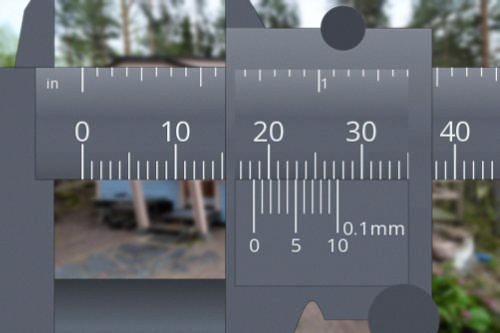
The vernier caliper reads 18.4 mm
